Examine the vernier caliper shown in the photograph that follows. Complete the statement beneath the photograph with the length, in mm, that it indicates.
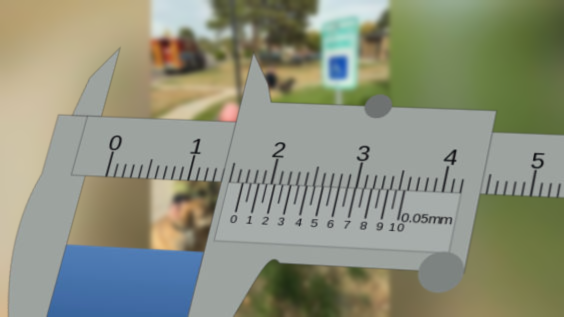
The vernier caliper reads 16.6 mm
